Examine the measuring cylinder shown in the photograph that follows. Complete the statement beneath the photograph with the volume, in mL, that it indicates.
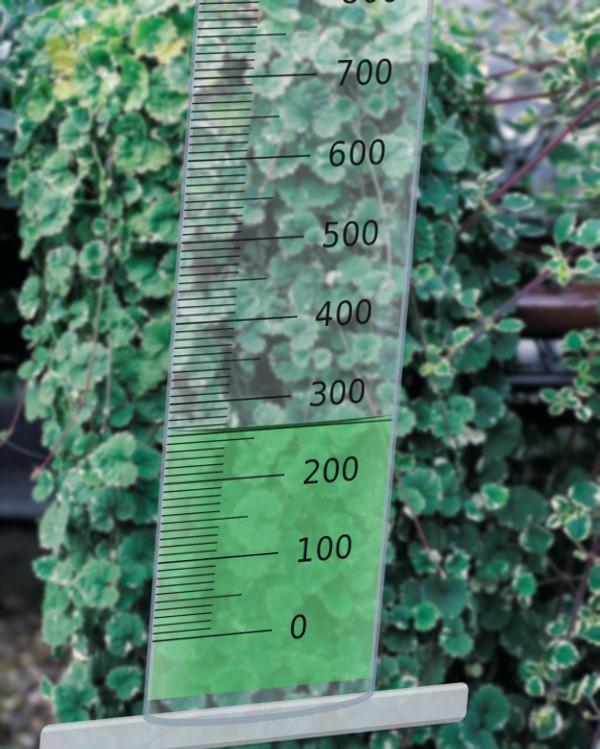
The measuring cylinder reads 260 mL
